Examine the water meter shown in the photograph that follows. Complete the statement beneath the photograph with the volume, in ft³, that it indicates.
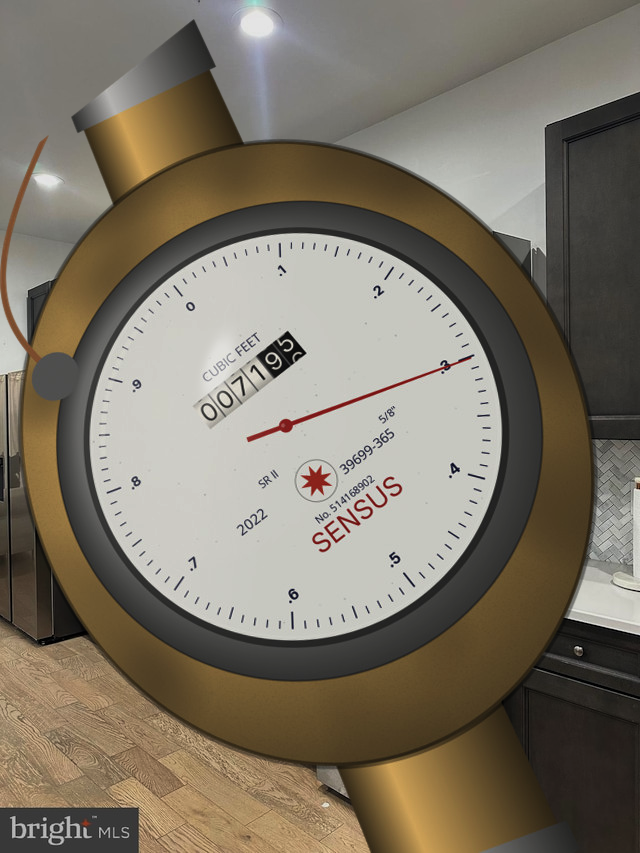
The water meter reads 7195.30 ft³
